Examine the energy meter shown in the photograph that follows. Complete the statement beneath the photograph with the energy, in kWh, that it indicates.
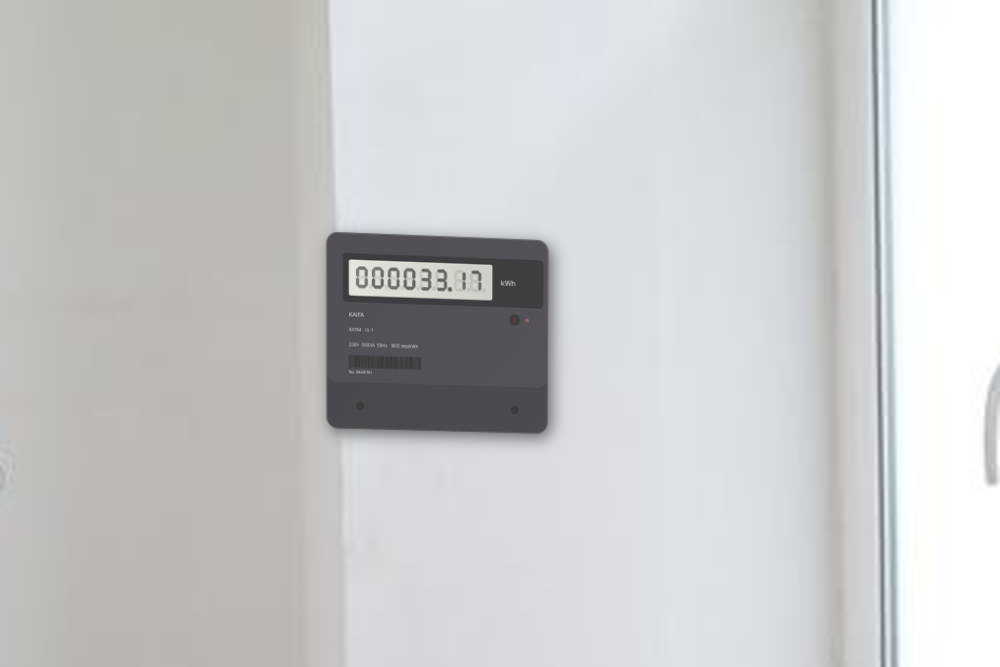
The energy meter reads 33.17 kWh
